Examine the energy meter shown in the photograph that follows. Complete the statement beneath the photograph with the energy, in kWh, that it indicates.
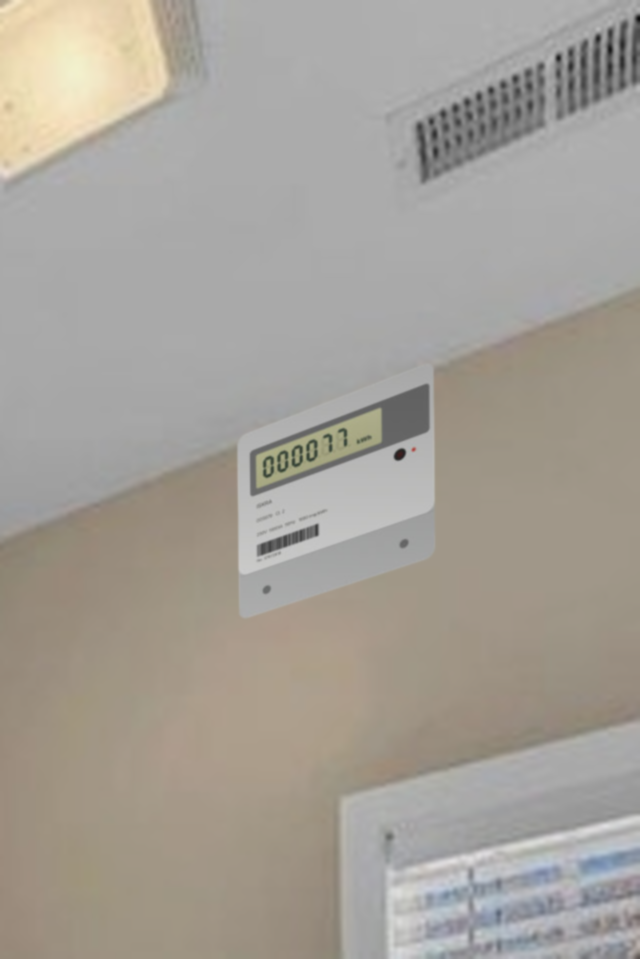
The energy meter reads 77 kWh
